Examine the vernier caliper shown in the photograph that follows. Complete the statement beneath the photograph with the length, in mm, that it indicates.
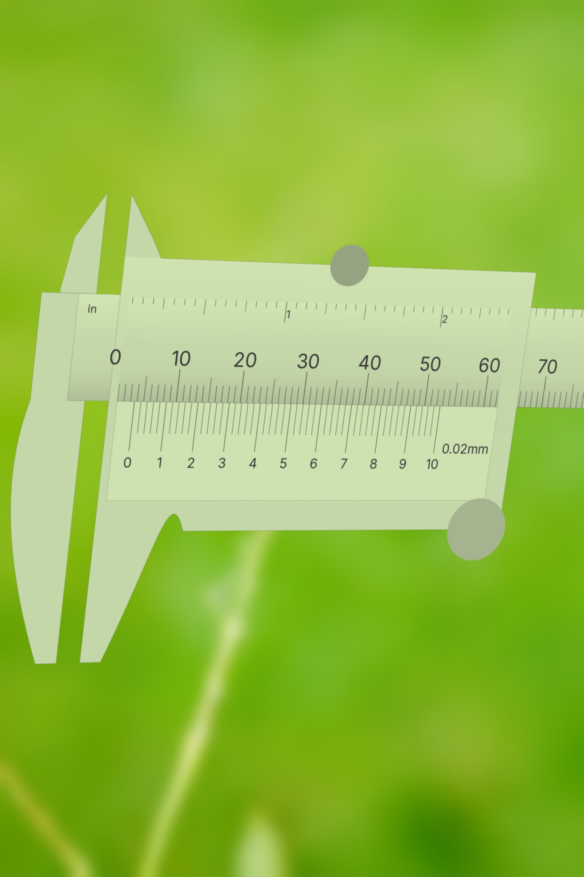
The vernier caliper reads 3.6 mm
